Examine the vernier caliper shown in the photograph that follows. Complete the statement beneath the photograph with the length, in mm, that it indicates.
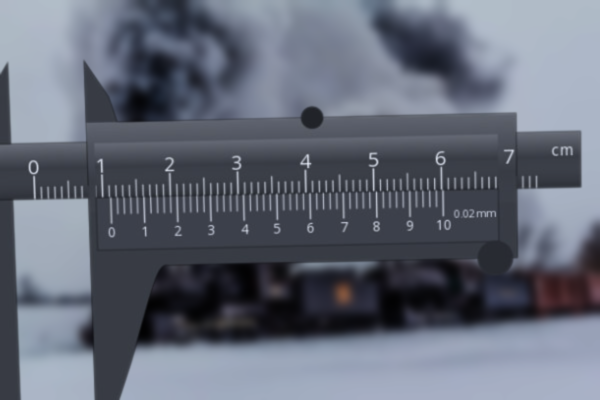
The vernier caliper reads 11.2 mm
